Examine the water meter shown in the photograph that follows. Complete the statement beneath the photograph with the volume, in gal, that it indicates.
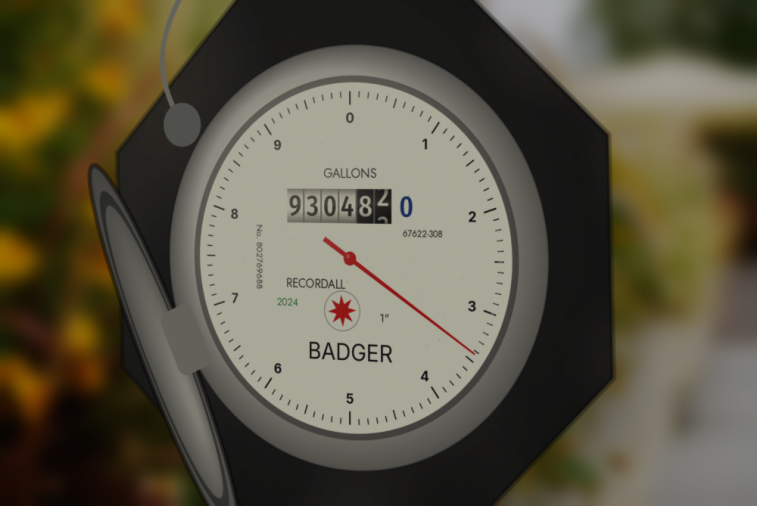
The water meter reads 9304823.4 gal
